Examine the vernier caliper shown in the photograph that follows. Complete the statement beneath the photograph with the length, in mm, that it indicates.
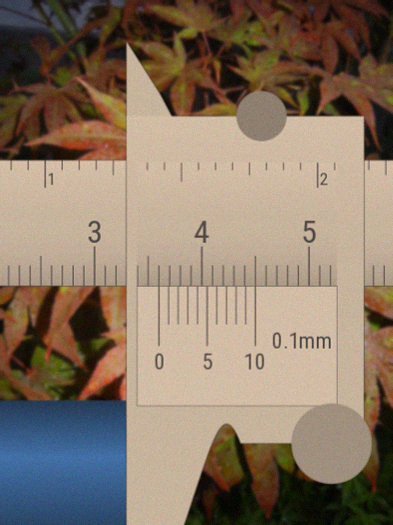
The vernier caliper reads 36.0 mm
